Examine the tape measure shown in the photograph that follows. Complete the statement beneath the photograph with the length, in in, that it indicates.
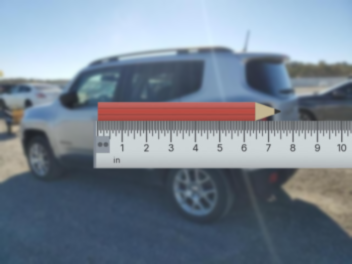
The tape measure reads 7.5 in
